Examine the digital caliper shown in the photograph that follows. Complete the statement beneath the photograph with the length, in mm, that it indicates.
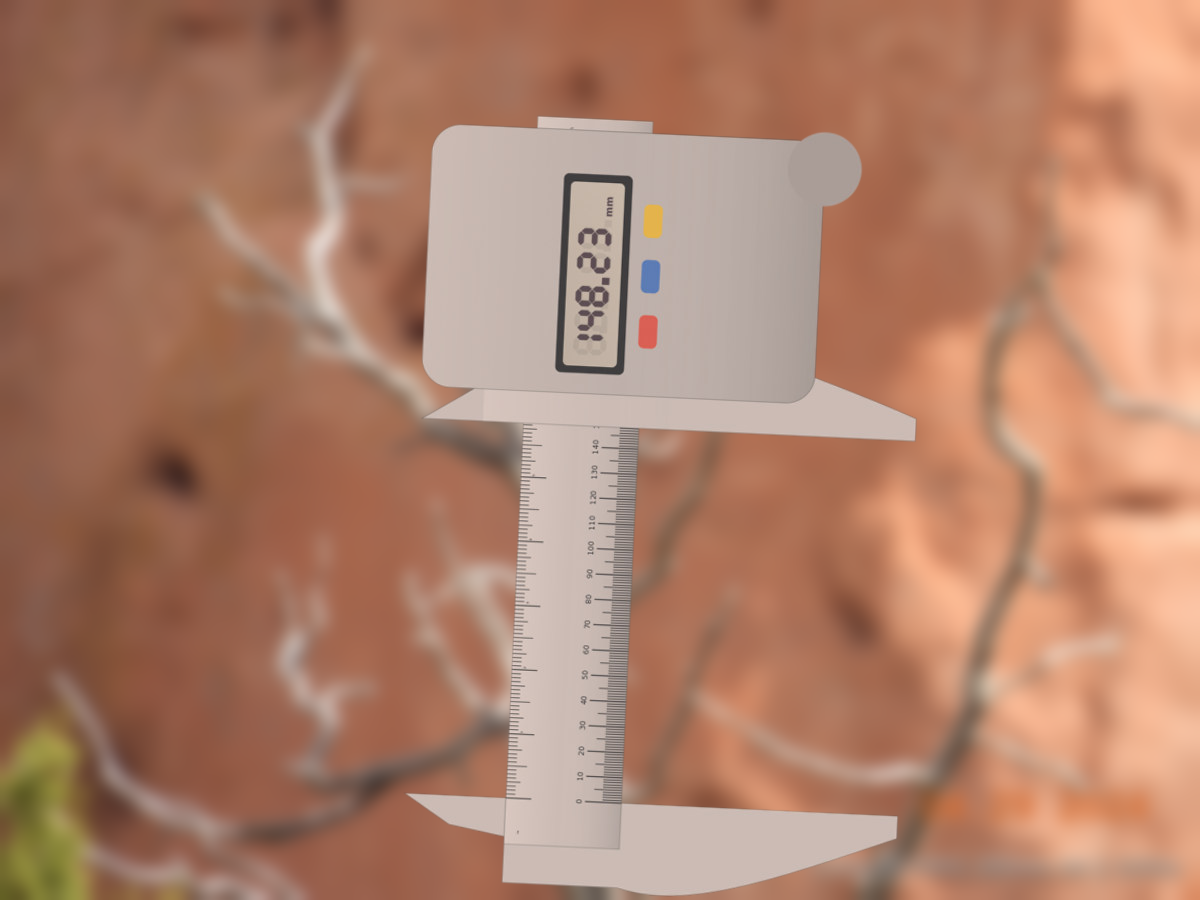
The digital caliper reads 148.23 mm
